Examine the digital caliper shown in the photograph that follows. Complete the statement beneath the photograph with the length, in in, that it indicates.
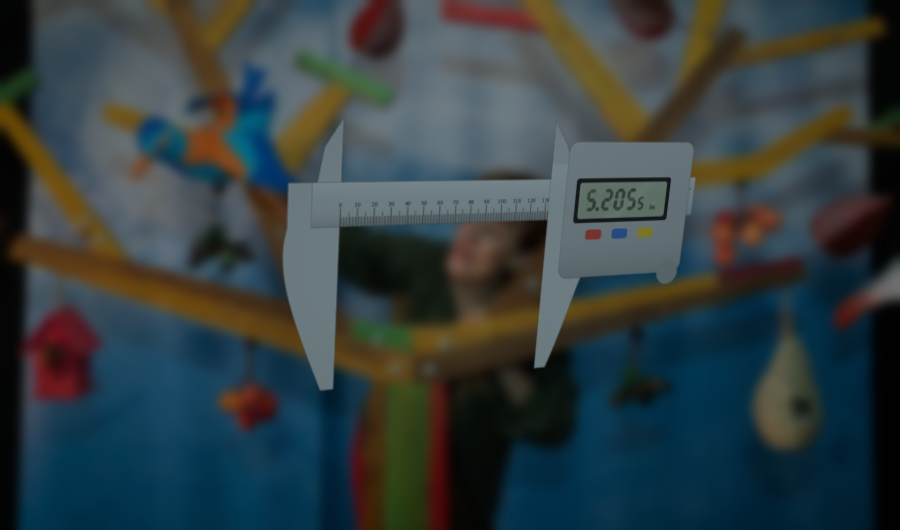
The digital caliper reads 5.2055 in
